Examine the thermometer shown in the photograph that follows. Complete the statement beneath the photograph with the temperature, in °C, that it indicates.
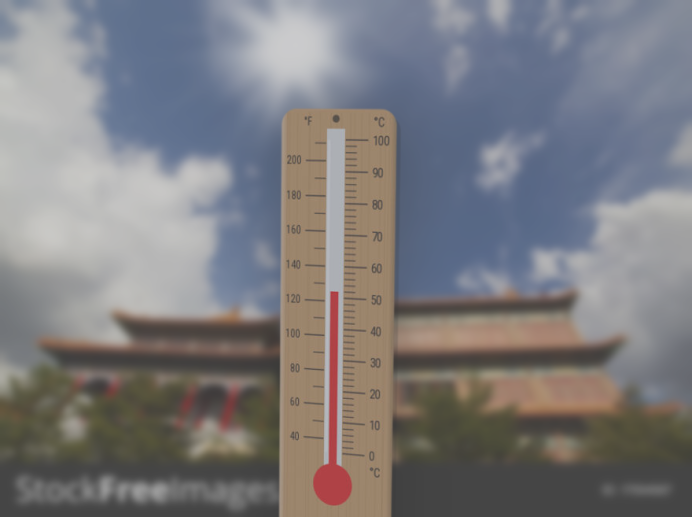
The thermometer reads 52 °C
